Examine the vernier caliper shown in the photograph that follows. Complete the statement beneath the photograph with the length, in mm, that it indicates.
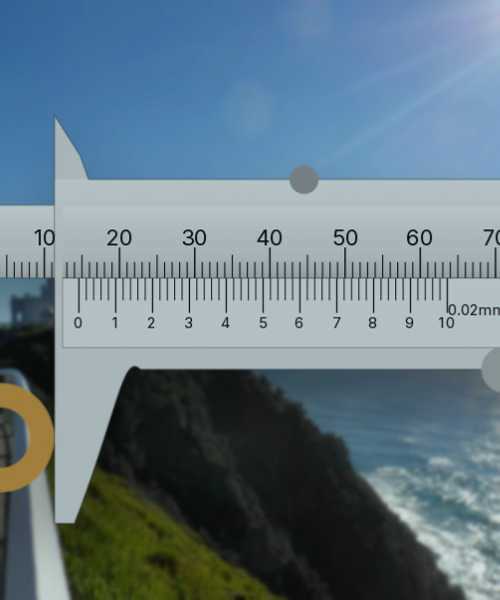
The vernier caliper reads 14.6 mm
